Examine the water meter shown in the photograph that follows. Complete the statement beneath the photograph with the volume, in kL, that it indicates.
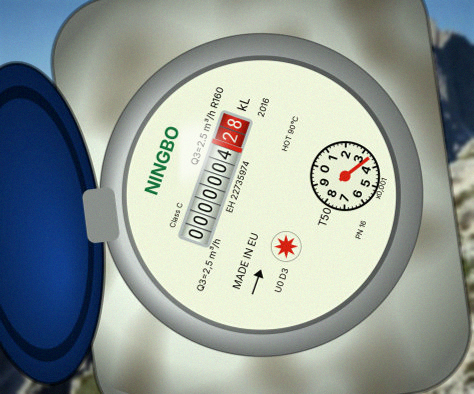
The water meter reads 4.283 kL
